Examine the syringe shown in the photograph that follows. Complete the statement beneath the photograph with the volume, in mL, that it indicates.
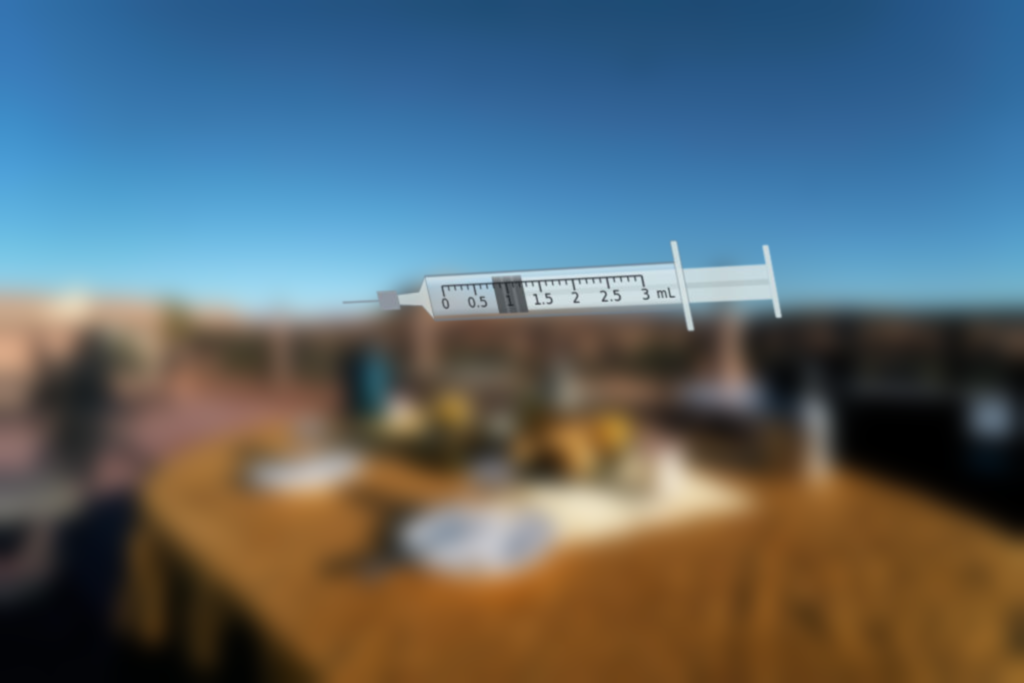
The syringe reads 0.8 mL
